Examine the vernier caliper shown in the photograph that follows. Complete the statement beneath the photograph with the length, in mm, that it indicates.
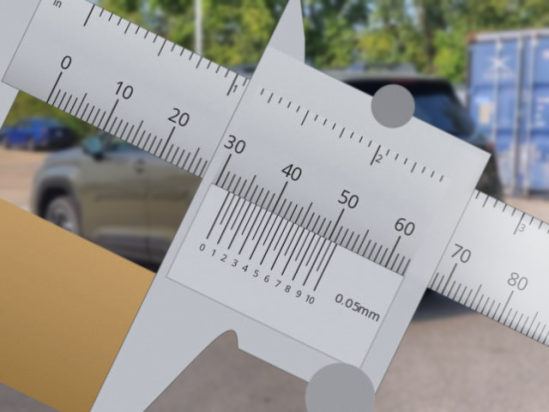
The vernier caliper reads 32.4 mm
